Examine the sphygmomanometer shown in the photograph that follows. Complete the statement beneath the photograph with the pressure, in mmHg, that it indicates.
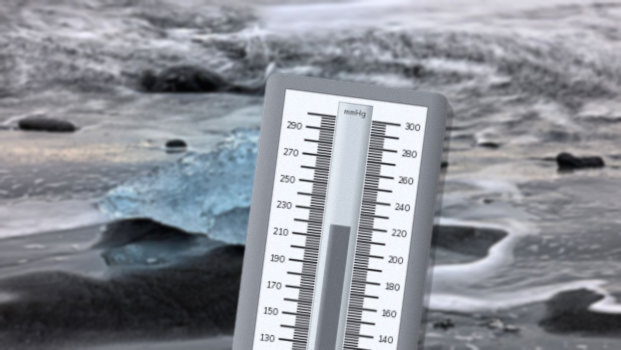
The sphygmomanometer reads 220 mmHg
